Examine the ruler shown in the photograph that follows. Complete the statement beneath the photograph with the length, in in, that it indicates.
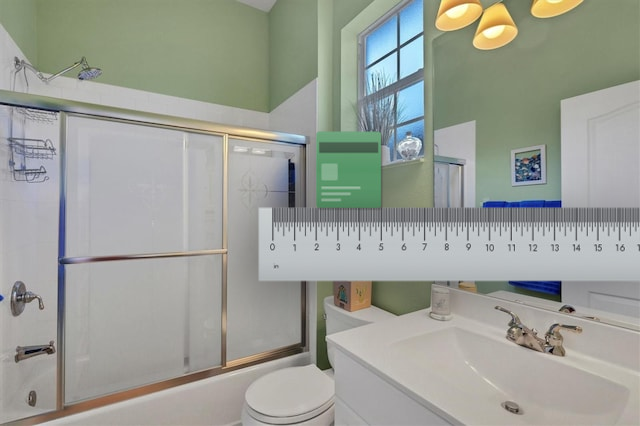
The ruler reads 3 in
